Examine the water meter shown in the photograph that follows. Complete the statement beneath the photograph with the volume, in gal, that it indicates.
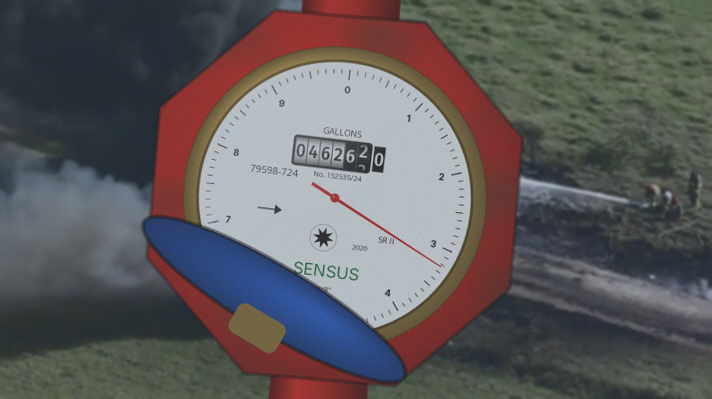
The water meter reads 462623.2 gal
